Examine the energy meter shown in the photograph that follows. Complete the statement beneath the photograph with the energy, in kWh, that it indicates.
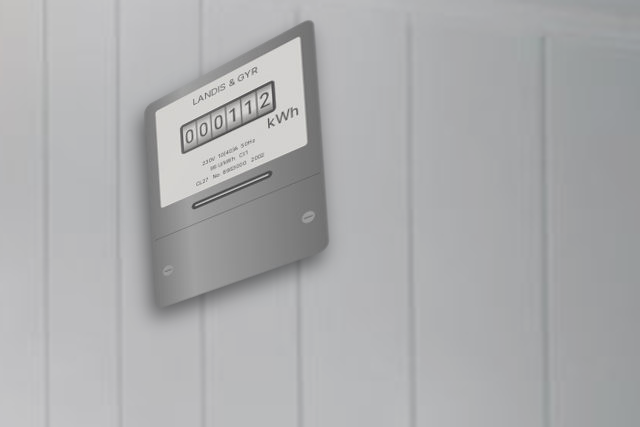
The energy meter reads 112 kWh
